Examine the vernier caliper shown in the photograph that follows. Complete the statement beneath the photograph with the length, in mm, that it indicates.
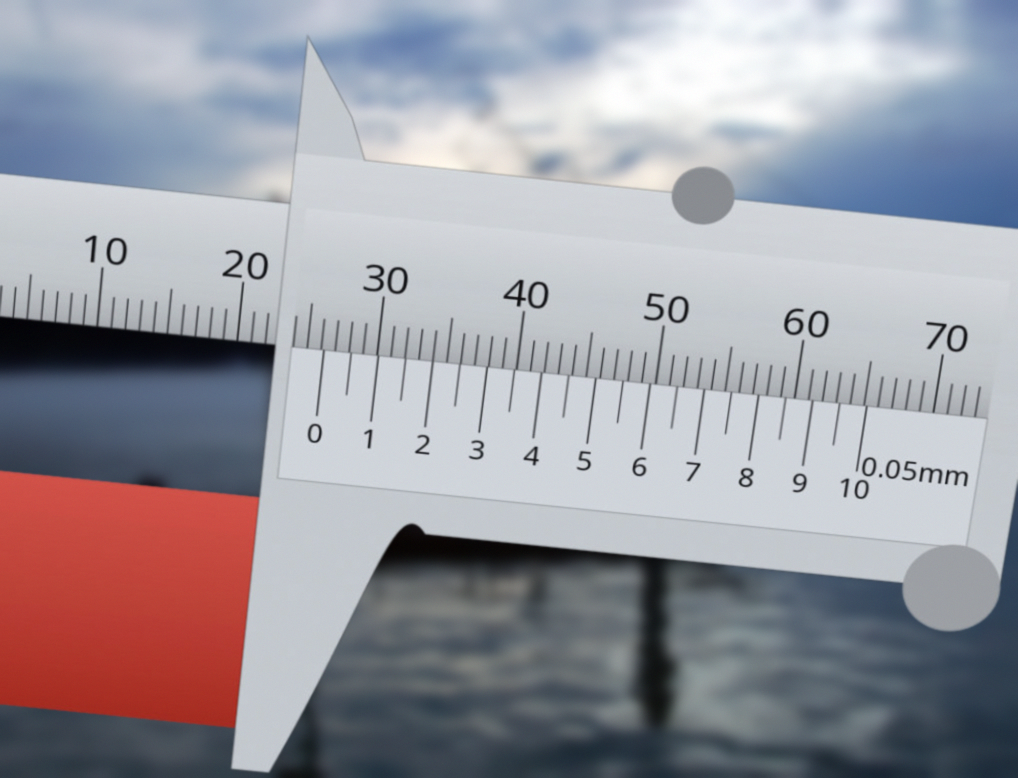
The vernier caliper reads 26.2 mm
